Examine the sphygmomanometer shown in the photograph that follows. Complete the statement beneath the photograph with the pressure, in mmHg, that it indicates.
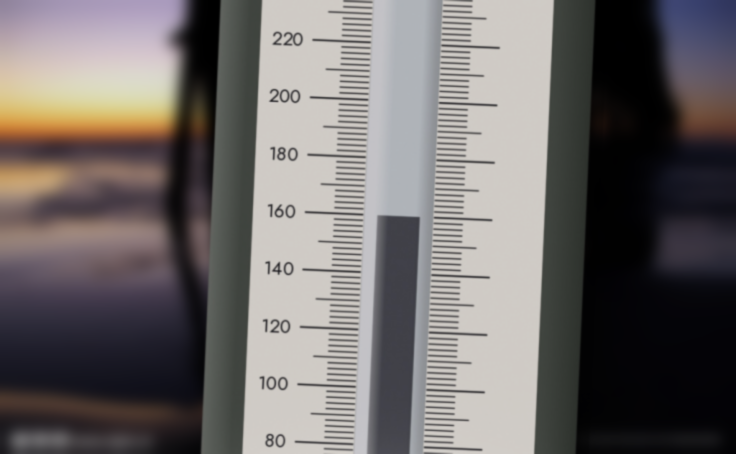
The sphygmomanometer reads 160 mmHg
